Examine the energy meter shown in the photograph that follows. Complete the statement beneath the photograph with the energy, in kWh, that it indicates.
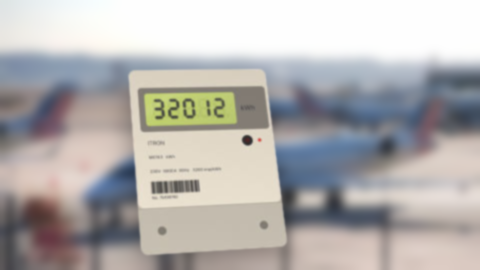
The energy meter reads 32012 kWh
